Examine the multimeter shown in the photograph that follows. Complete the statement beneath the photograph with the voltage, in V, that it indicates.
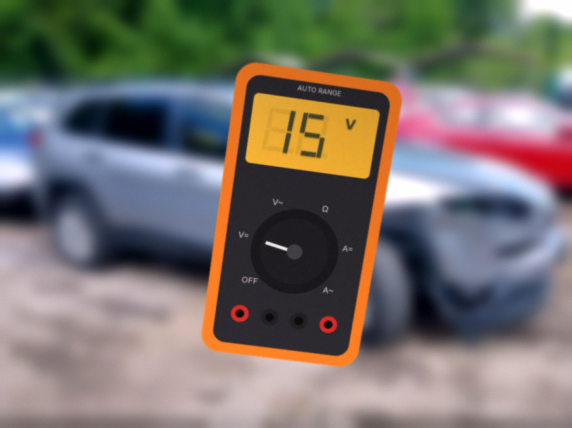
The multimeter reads 15 V
